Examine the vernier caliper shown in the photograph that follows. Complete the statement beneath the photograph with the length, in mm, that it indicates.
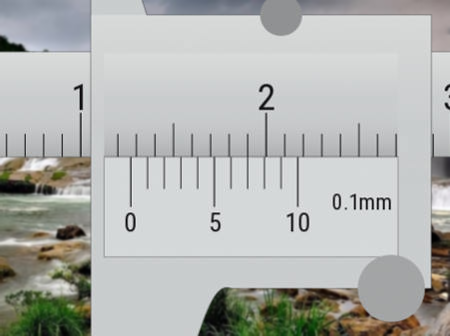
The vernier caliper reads 12.7 mm
